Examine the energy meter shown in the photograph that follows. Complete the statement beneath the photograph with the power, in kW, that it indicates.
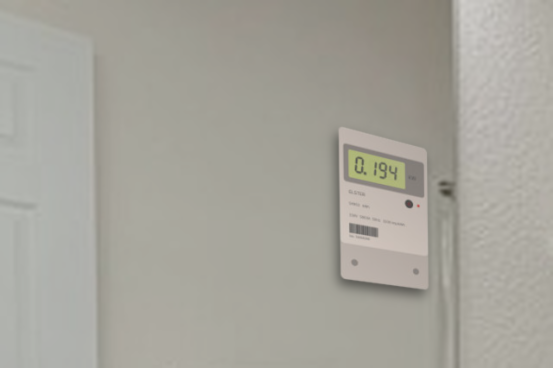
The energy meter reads 0.194 kW
